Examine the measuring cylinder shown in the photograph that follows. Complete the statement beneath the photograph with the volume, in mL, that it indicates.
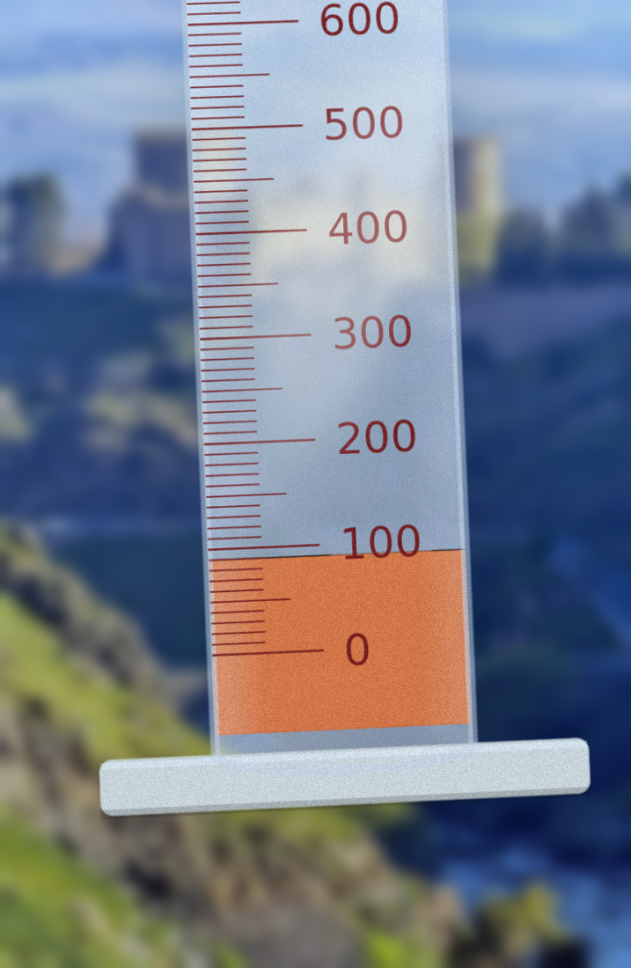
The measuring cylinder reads 90 mL
